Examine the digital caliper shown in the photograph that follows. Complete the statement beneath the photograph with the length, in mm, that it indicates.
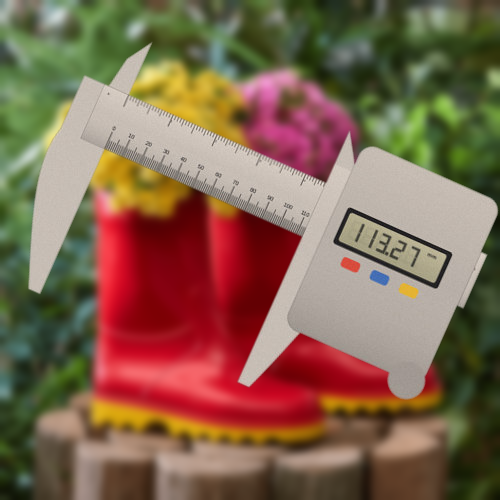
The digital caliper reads 113.27 mm
